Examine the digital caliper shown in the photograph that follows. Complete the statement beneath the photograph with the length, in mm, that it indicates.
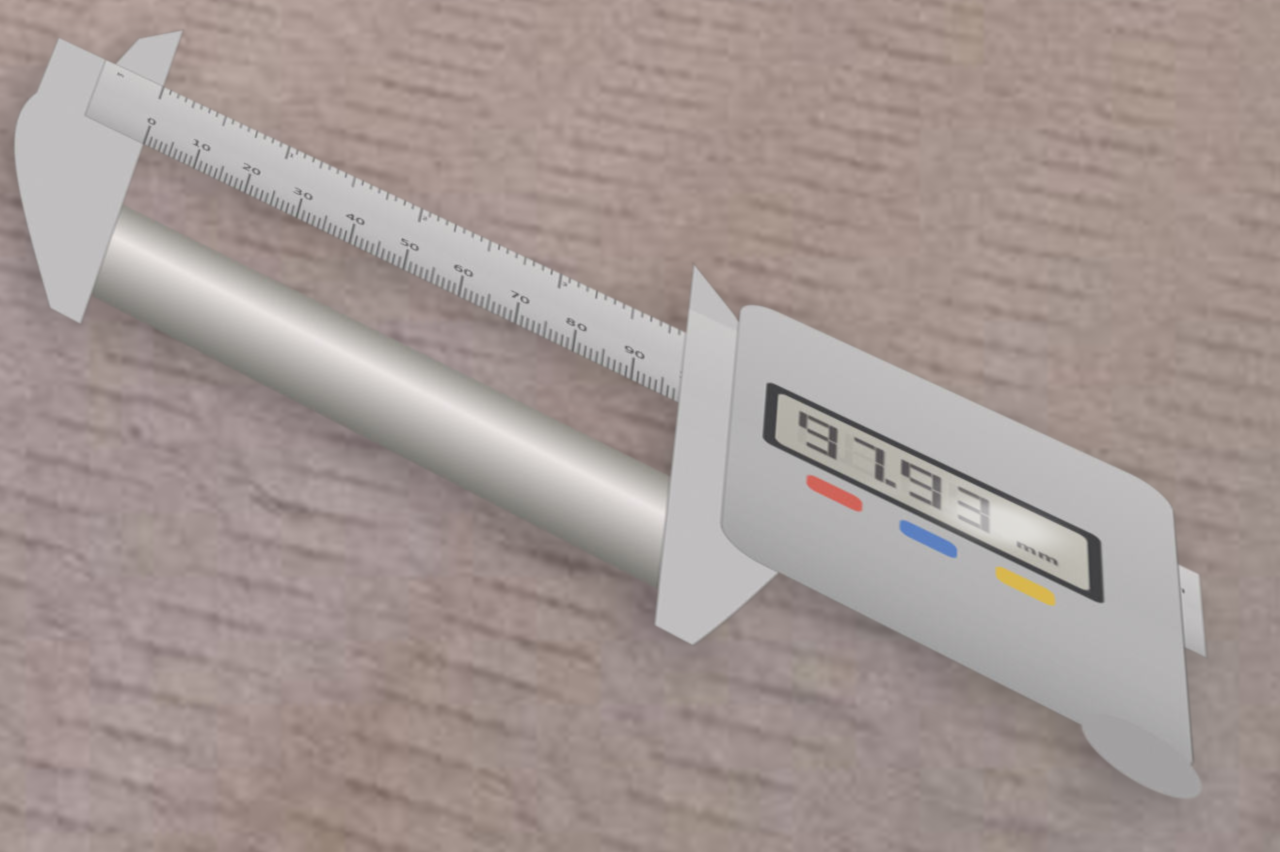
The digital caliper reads 97.93 mm
